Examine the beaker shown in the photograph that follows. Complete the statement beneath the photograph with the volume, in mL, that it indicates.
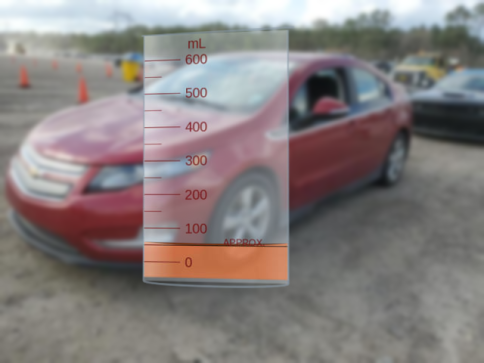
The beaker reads 50 mL
